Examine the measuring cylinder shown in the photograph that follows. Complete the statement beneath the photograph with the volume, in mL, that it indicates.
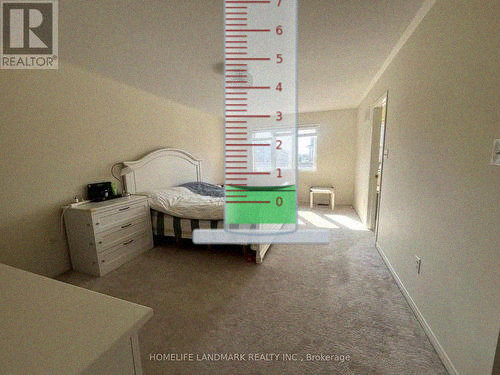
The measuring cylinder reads 0.4 mL
